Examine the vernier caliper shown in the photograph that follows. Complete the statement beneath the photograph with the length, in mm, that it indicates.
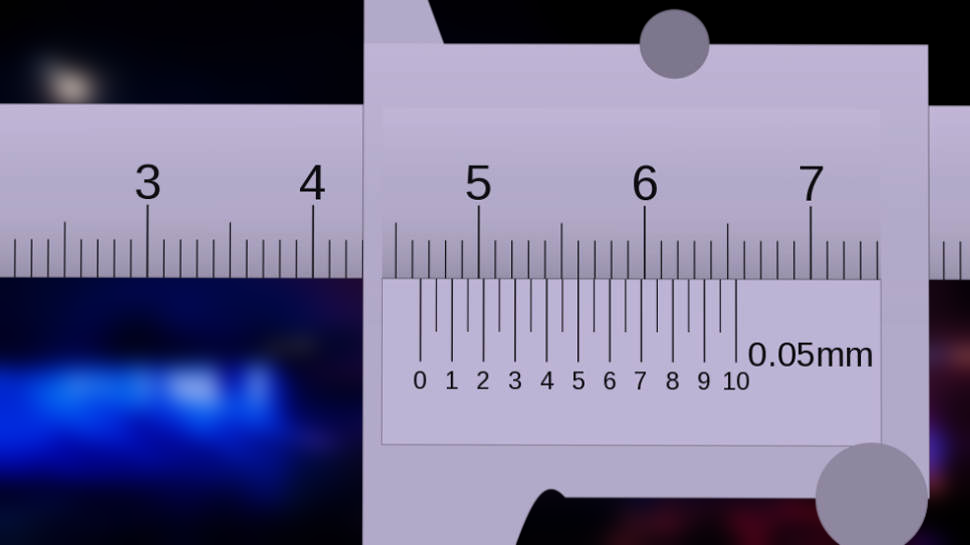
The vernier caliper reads 46.5 mm
